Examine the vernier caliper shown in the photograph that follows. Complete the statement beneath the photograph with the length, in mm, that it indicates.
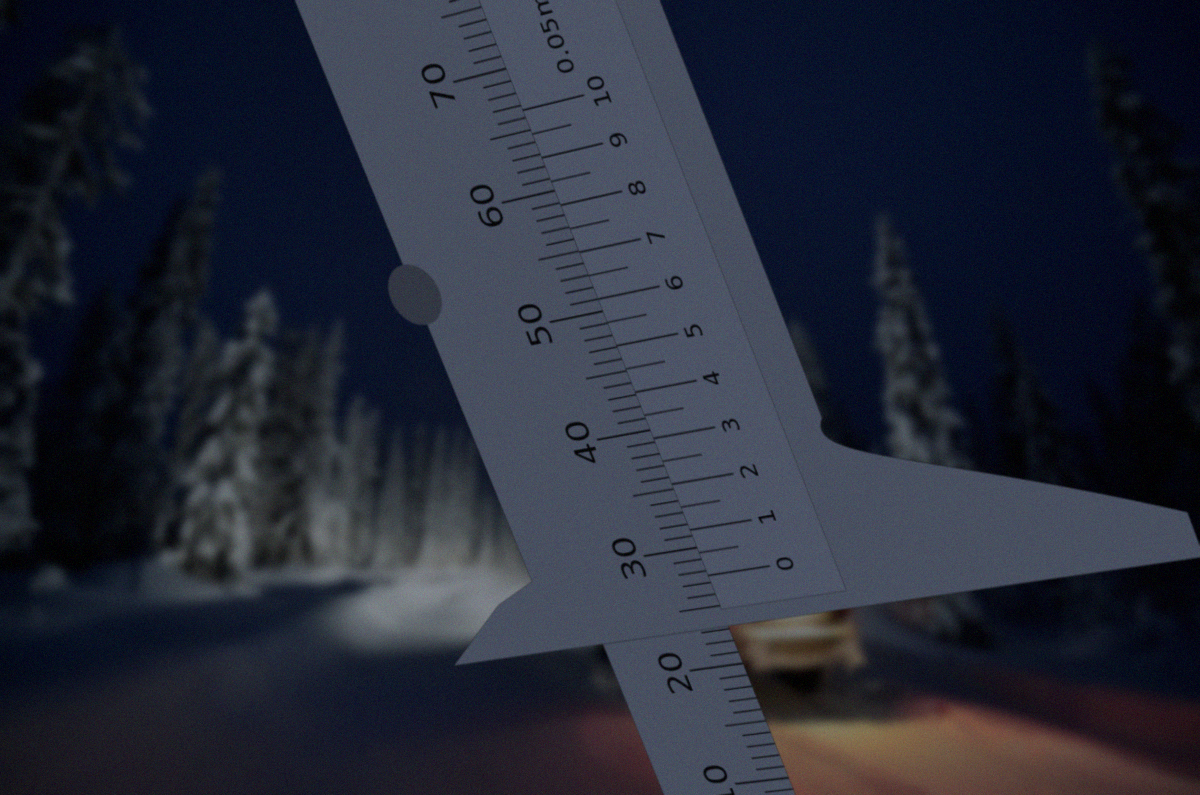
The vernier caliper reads 27.6 mm
